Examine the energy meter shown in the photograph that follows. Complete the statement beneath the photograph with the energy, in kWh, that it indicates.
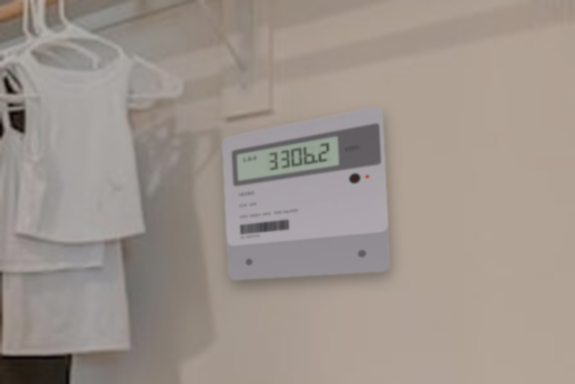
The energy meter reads 3306.2 kWh
